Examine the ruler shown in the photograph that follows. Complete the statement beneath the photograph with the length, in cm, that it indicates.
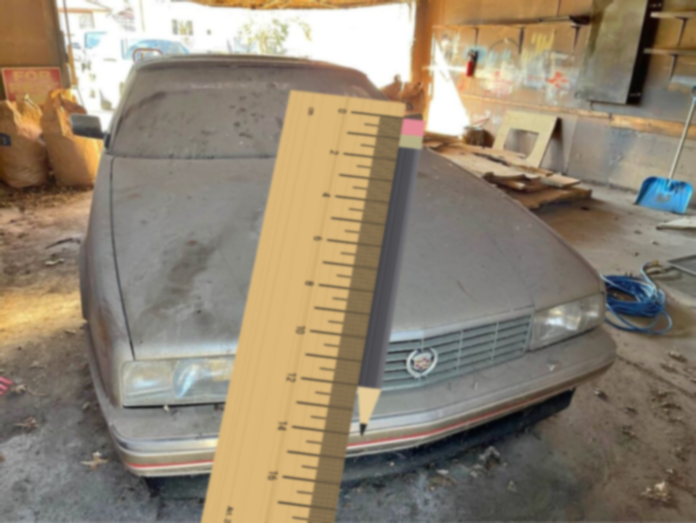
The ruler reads 14 cm
